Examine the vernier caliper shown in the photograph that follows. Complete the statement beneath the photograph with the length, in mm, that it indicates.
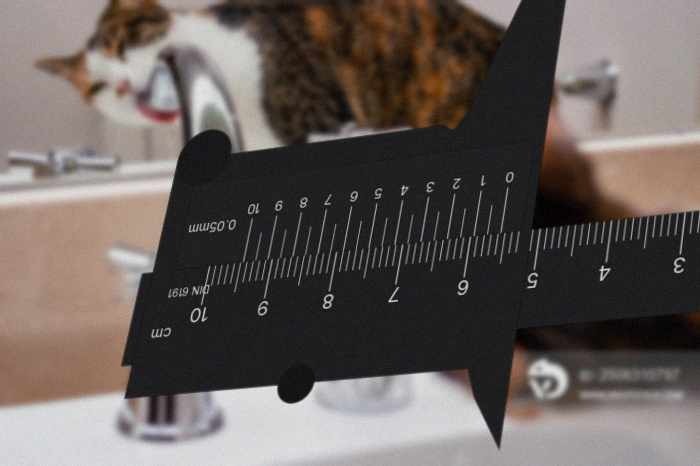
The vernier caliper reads 55.6 mm
